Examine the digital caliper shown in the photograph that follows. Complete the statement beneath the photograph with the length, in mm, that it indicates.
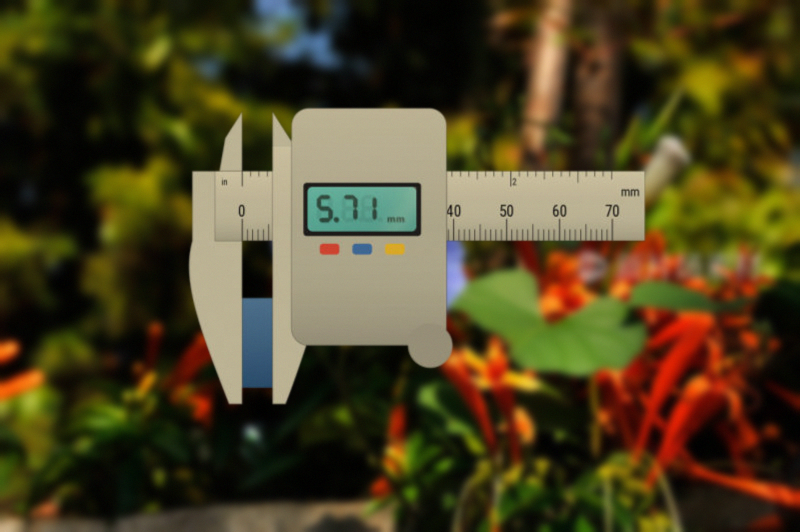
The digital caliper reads 5.71 mm
